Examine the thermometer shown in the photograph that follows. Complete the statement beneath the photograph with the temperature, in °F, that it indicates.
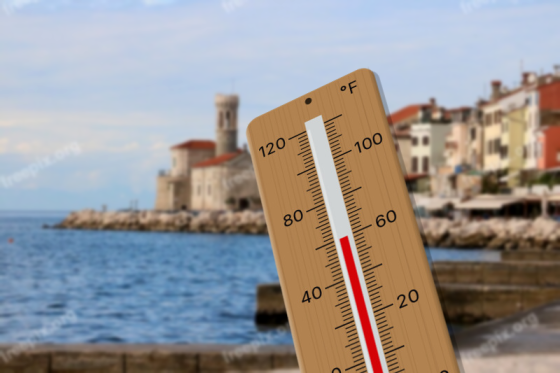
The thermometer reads 60 °F
